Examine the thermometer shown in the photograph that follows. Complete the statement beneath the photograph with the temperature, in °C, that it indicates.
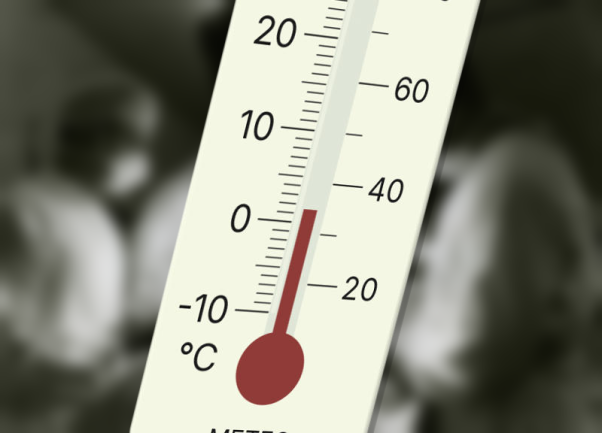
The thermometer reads 1.5 °C
